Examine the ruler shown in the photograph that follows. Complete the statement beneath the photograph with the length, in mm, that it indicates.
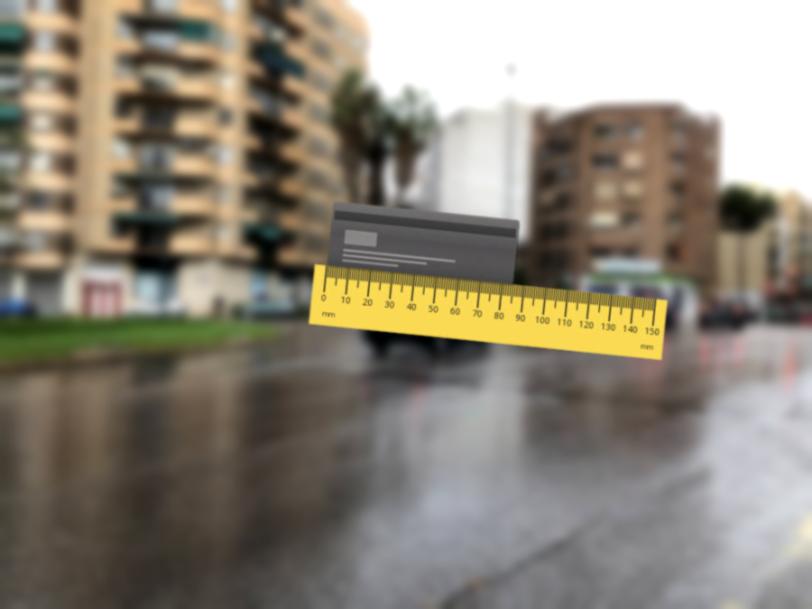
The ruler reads 85 mm
